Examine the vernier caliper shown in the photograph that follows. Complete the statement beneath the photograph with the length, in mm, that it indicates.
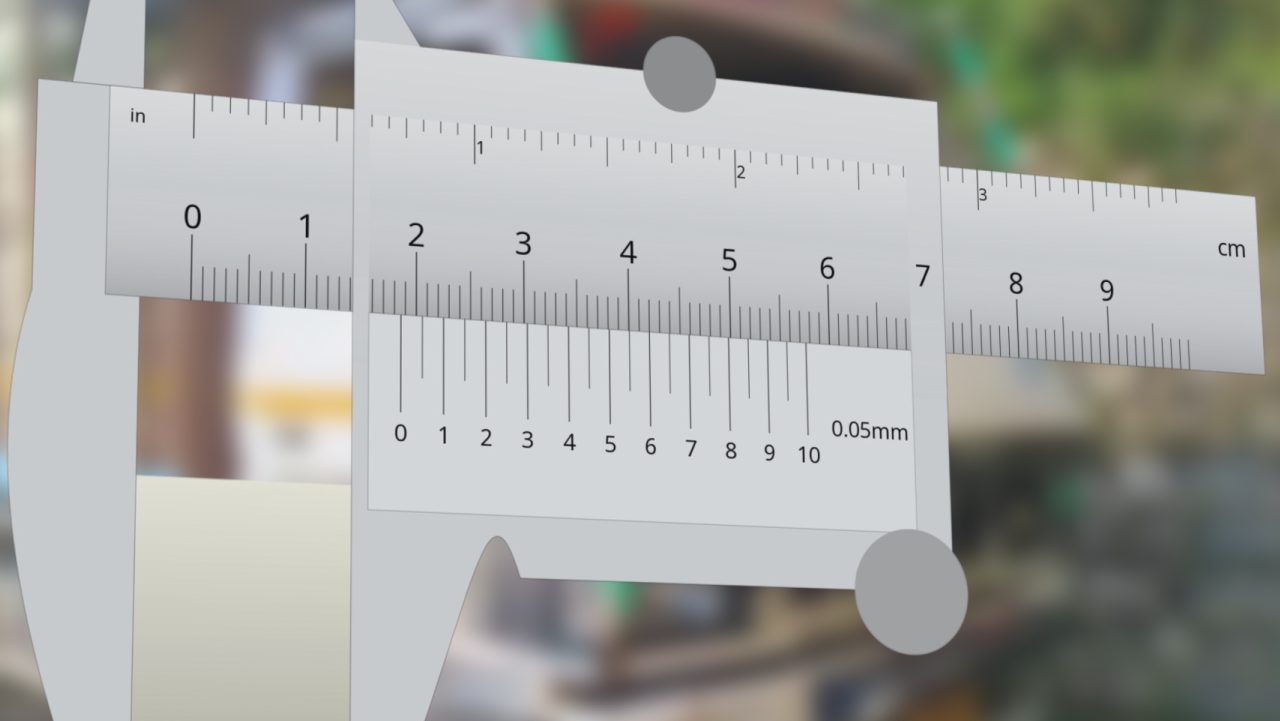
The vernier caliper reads 18.6 mm
